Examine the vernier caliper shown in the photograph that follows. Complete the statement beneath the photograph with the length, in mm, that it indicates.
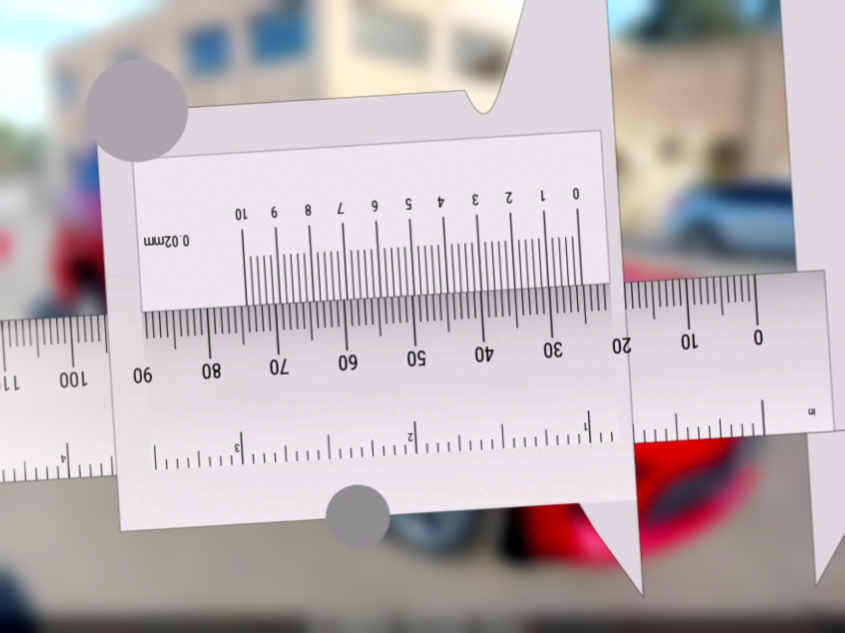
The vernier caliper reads 25.2 mm
